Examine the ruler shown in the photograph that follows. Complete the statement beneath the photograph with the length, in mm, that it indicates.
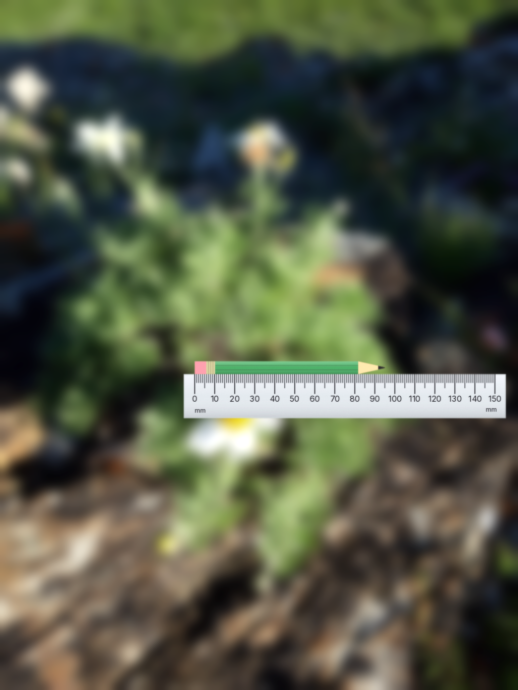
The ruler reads 95 mm
